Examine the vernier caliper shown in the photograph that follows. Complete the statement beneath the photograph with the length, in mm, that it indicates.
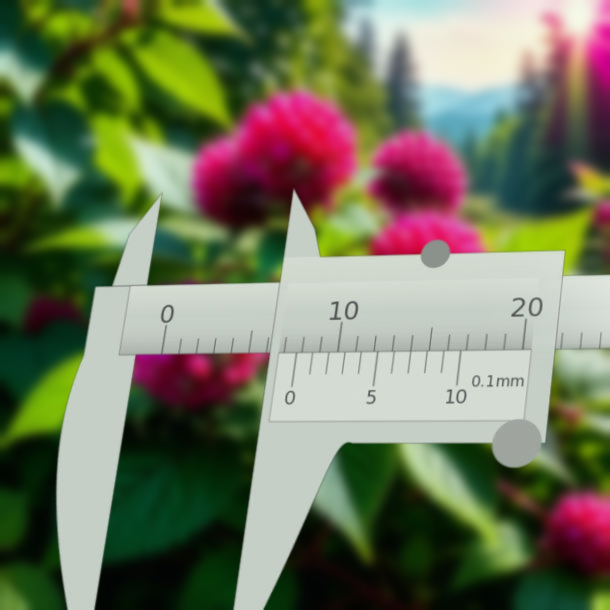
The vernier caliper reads 7.7 mm
